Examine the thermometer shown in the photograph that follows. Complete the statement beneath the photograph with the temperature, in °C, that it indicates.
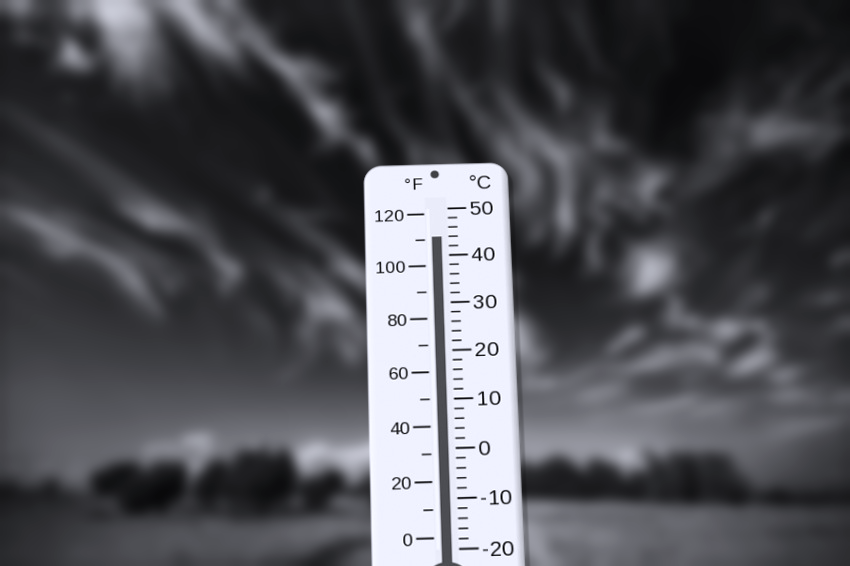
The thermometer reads 44 °C
